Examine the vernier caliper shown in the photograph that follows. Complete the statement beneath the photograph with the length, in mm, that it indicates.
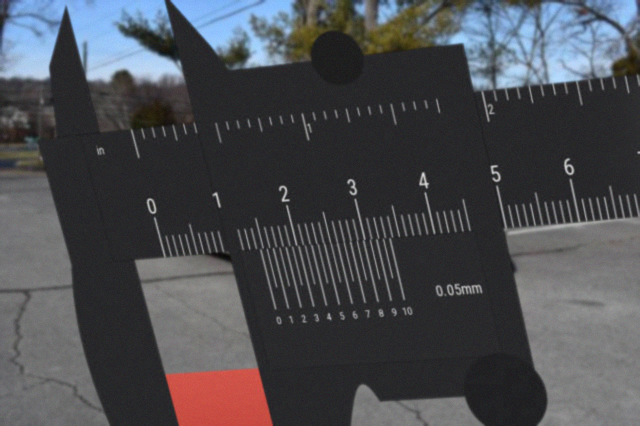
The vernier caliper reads 14.6 mm
